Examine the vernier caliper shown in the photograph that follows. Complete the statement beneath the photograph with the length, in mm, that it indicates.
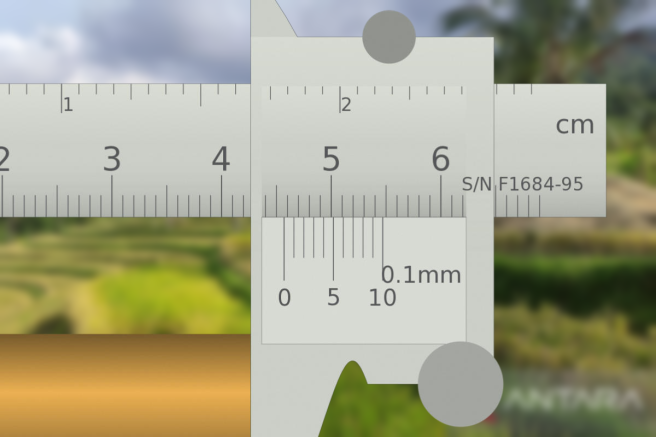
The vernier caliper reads 45.7 mm
